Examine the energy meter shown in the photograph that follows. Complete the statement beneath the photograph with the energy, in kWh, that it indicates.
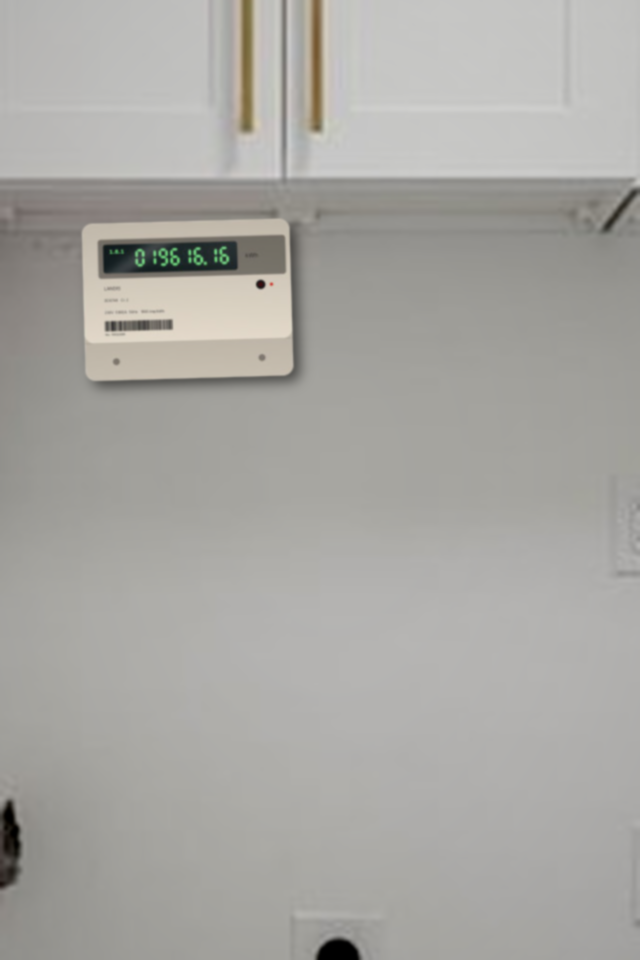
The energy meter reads 19616.16 kWh
